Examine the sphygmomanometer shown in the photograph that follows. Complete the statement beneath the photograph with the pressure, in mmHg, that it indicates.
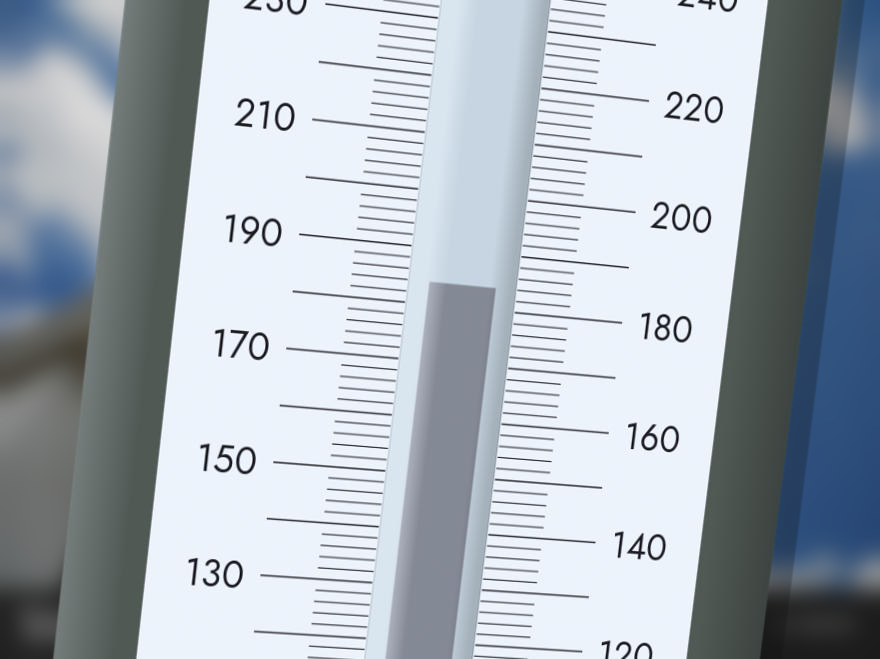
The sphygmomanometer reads 184 mmHg
